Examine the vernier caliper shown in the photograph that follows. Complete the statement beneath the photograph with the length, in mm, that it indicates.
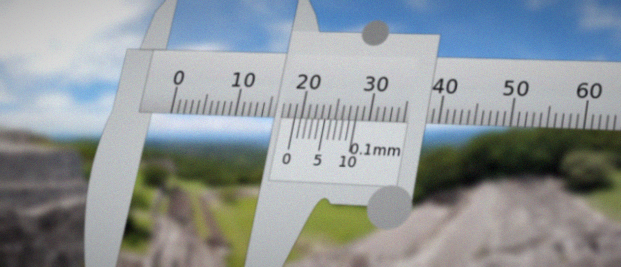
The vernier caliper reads 19.0 mm
